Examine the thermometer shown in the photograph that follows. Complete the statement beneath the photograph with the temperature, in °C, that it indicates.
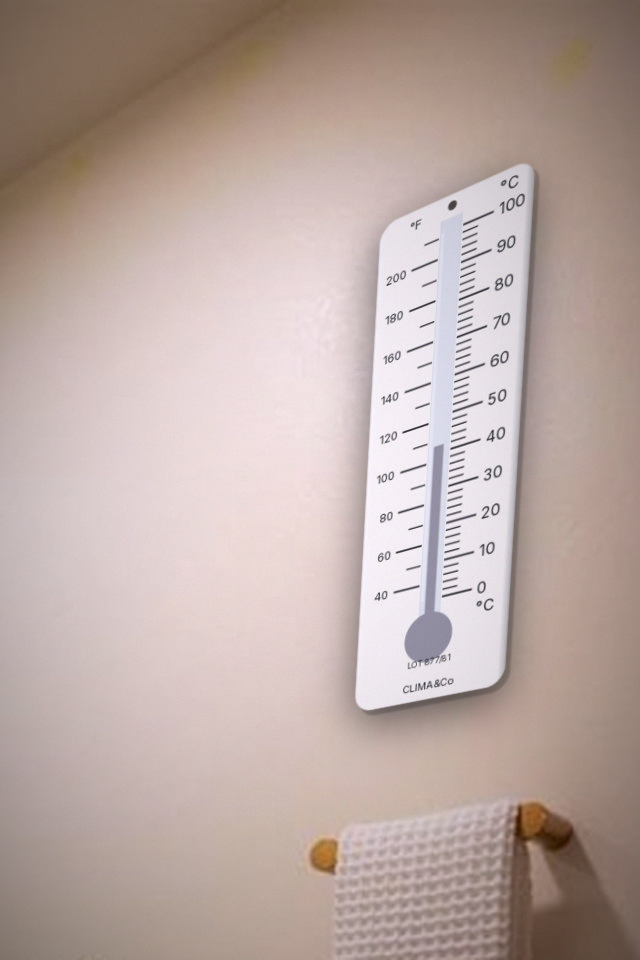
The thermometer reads 42 °C
